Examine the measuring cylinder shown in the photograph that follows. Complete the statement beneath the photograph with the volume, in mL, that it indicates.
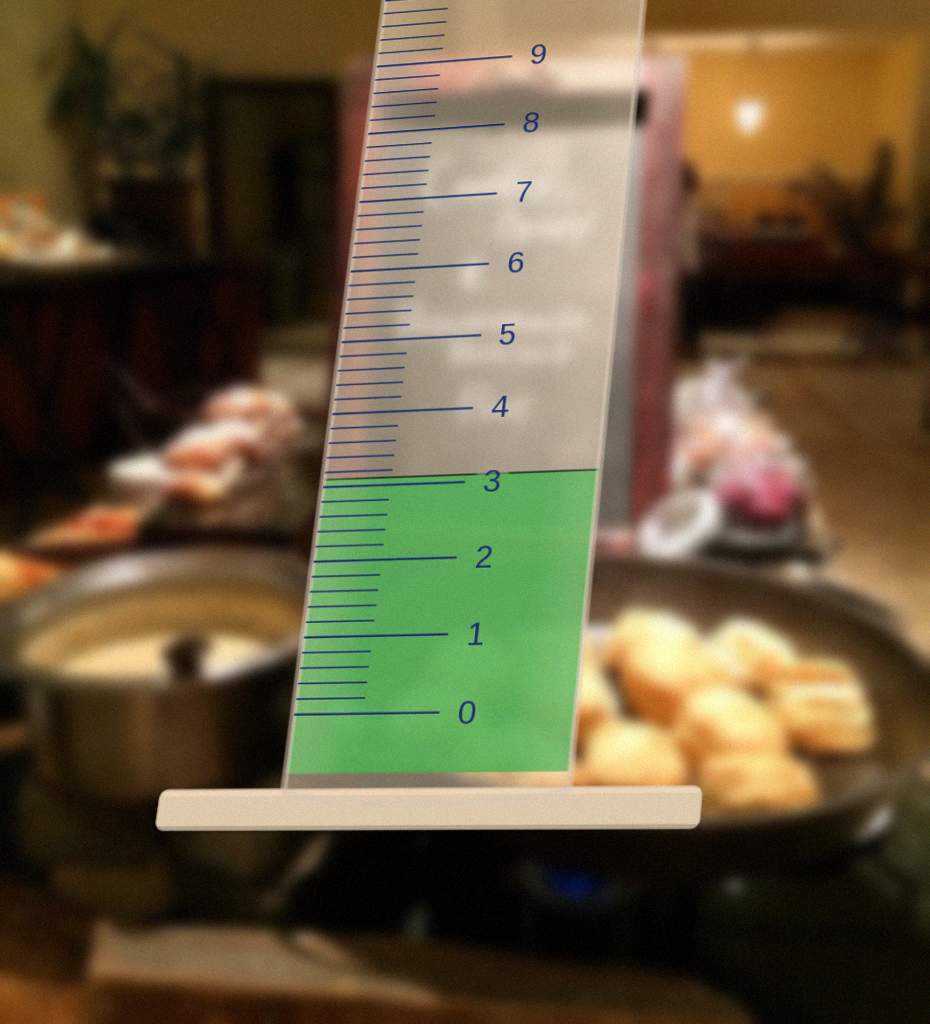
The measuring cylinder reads 3.1 mL
